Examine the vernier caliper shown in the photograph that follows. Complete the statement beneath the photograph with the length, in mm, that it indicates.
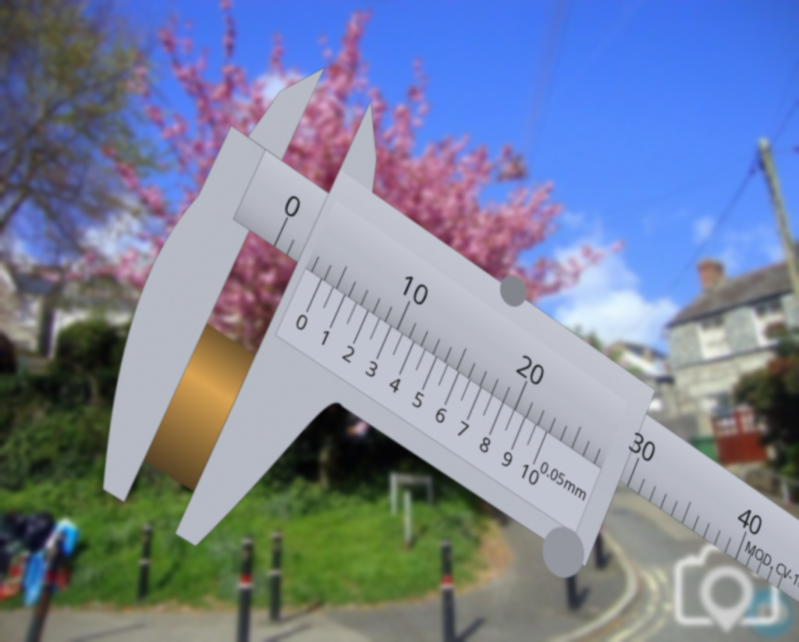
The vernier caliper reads 3.8 mm
